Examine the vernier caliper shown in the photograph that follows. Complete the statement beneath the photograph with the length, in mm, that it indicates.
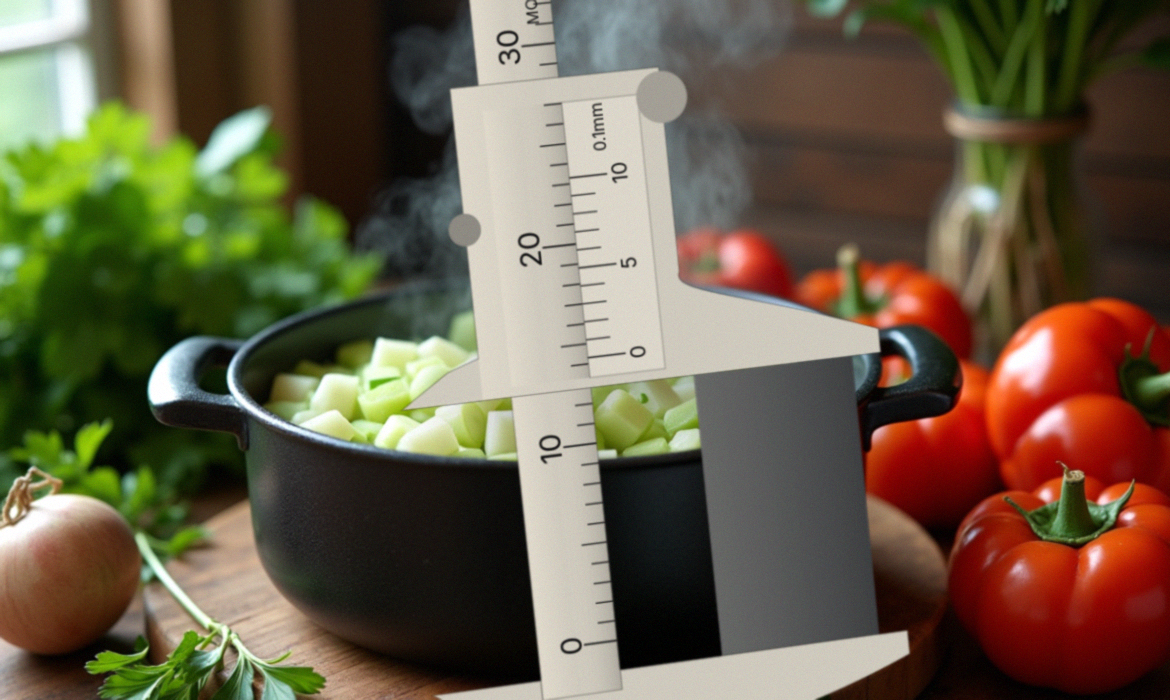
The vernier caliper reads 14.3 mm
